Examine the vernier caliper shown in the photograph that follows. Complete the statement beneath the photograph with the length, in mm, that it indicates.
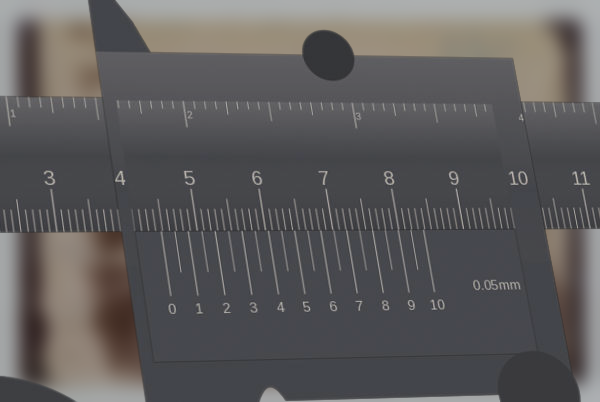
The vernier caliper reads 44.8 mm
